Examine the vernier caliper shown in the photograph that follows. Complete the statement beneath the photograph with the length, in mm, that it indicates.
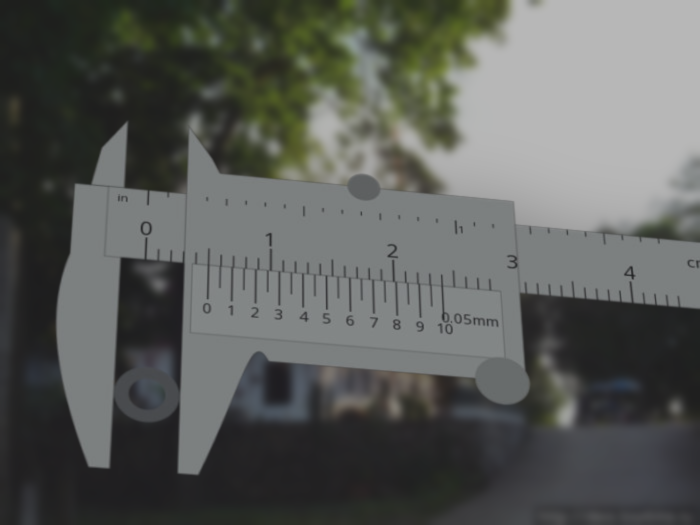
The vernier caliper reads 5.0 mm
